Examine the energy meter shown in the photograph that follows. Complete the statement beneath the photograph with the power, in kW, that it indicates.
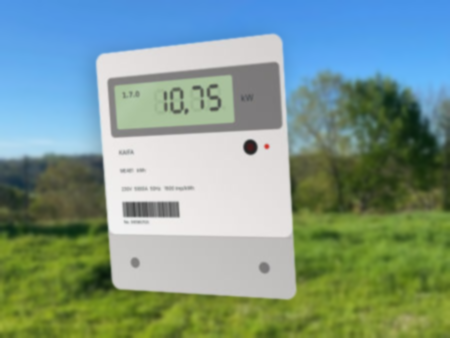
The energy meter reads 10.75 kW
